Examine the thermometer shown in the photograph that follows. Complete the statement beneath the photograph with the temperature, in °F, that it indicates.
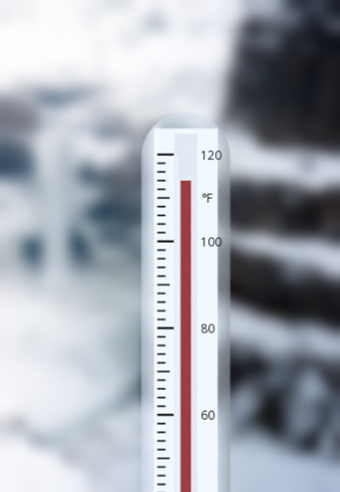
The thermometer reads 114 °F
